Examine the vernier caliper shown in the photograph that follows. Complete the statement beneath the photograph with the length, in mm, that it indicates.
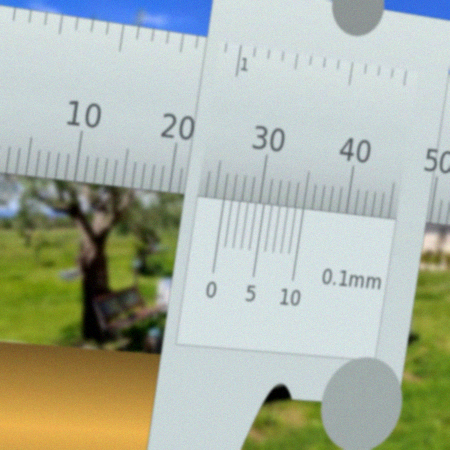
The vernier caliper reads 26.0 mm
